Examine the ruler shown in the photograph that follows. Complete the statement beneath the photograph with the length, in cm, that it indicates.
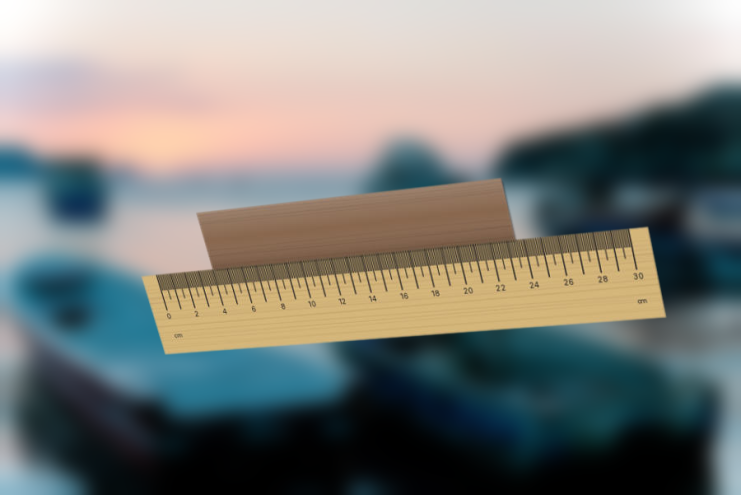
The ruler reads 19.5 cm
